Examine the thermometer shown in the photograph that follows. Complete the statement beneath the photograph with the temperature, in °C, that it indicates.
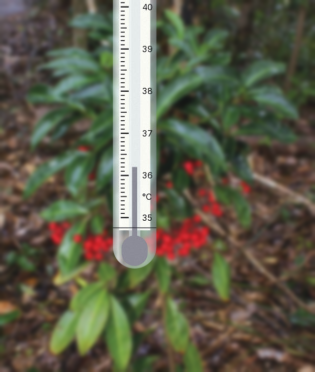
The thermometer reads 36.2 °C
